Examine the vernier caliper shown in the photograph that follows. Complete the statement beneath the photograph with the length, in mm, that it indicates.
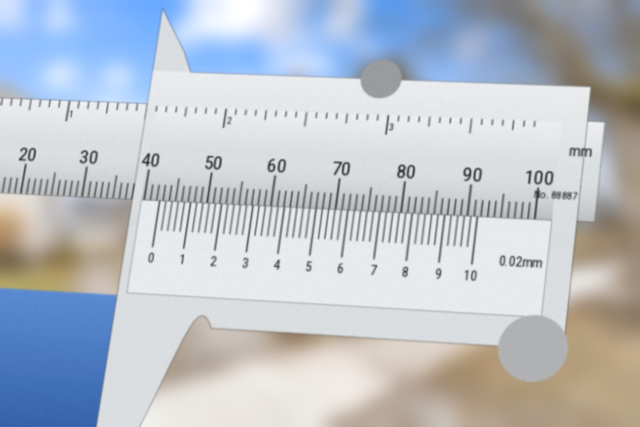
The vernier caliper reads 42.5 mm
